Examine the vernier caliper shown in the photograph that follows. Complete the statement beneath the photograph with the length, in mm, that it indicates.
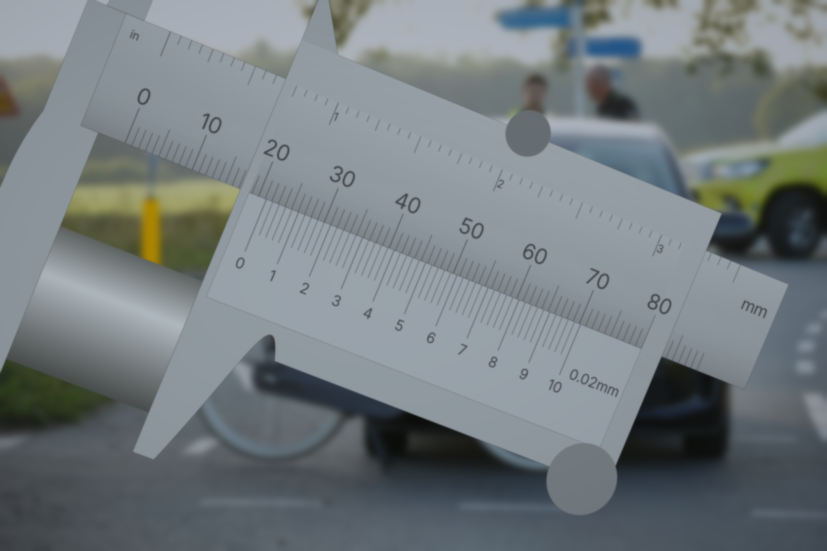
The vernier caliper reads 21.2 mm
